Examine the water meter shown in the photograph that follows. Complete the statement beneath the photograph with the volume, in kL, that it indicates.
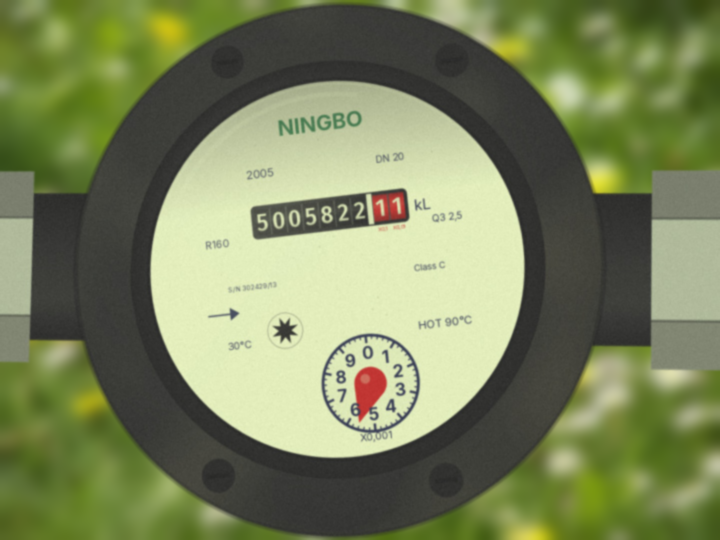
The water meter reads 5005822.115 kL
